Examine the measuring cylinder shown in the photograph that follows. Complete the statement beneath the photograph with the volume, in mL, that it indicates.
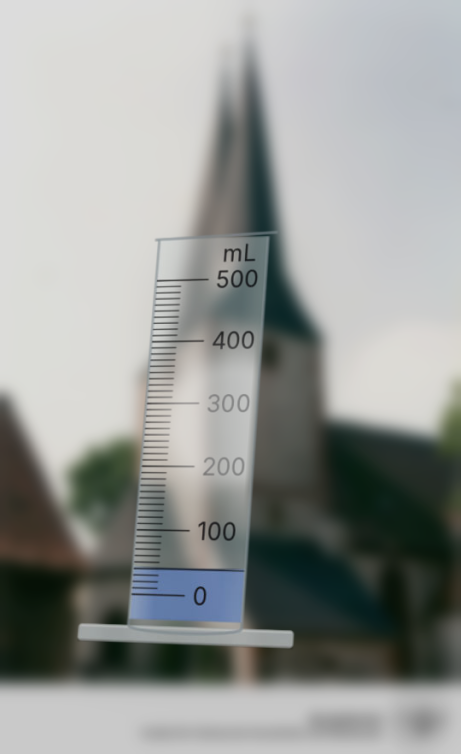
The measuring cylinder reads 40 mL
